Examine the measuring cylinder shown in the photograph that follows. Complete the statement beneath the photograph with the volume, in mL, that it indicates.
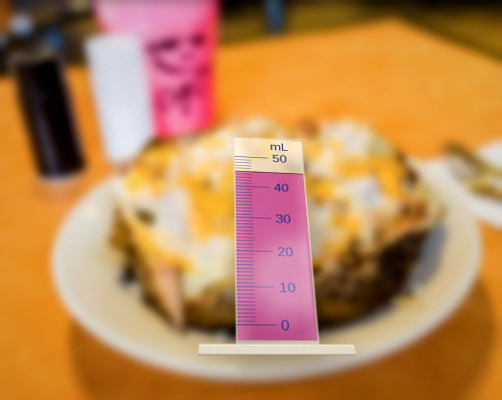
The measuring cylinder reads 45 mL
